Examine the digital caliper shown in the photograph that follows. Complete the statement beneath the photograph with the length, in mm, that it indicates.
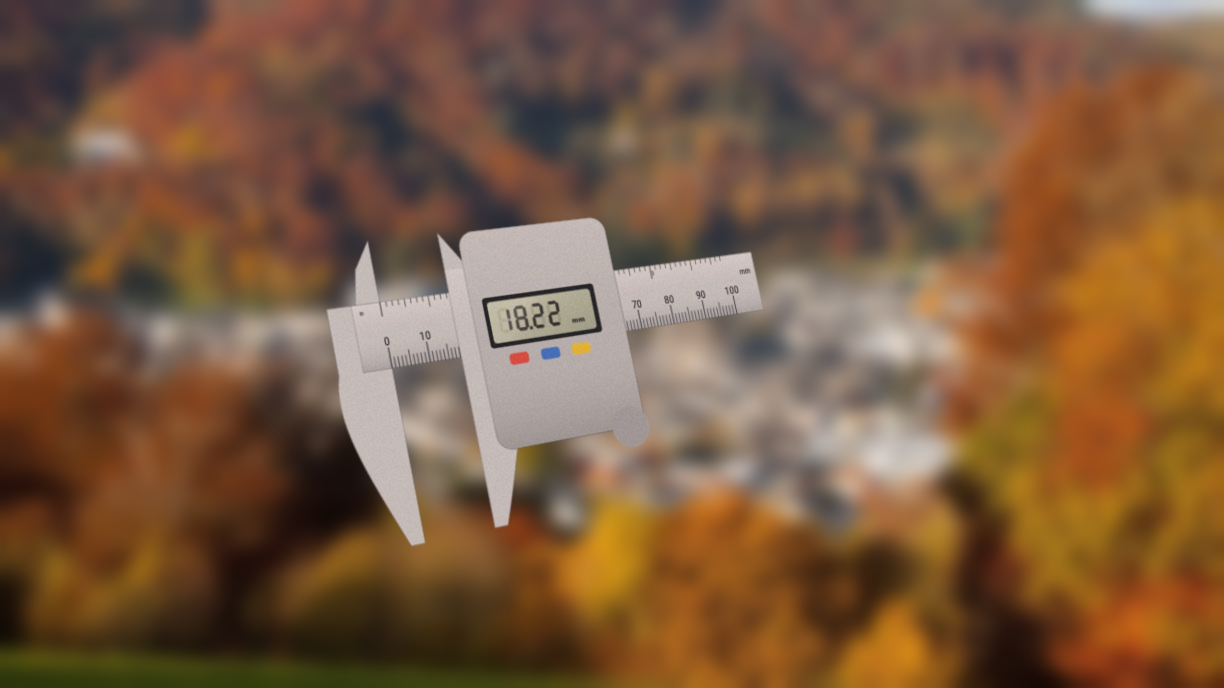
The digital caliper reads 18.22 mm
